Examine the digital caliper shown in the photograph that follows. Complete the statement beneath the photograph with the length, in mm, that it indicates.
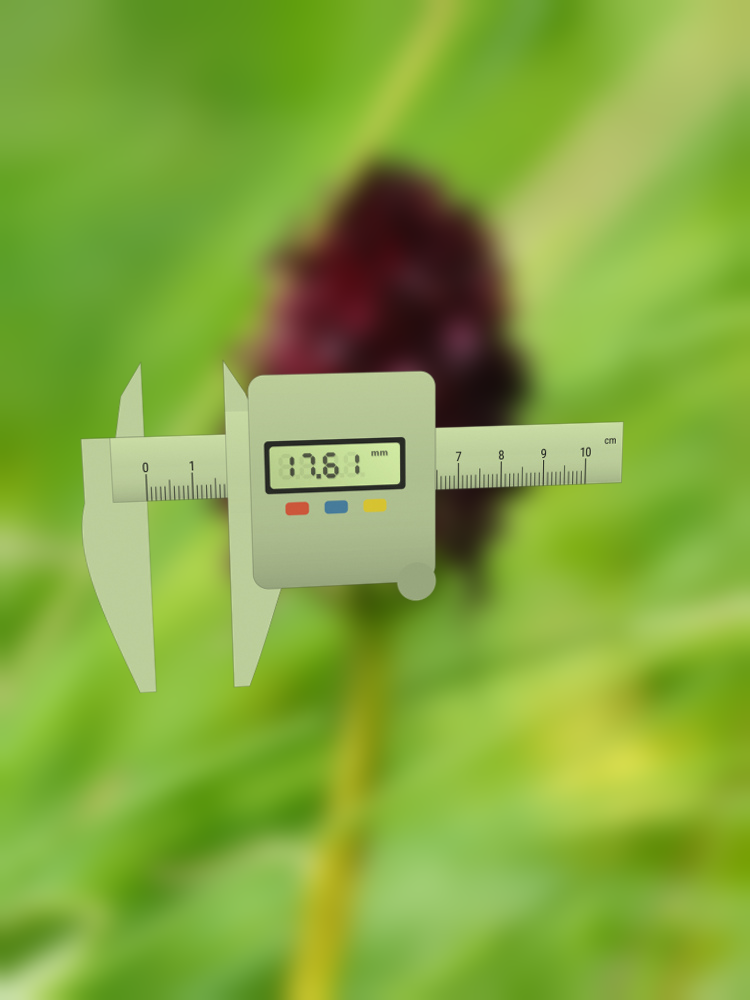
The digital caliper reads 17.61 mm
